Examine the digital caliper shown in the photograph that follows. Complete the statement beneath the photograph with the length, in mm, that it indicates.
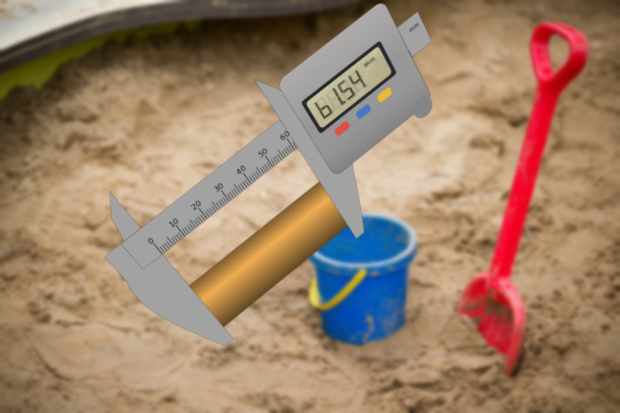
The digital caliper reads 61.54 mm
